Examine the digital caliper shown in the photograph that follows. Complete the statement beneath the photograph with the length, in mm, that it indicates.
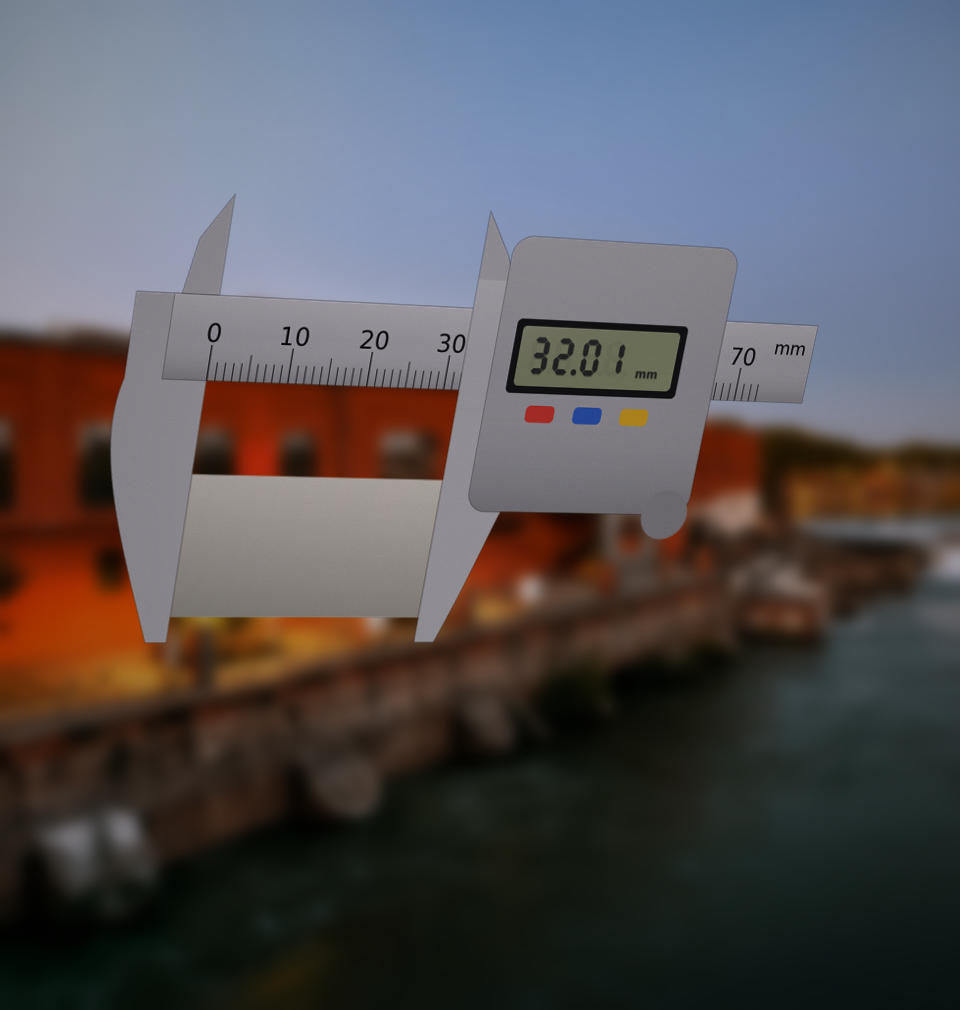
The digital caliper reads 32.01 mm
